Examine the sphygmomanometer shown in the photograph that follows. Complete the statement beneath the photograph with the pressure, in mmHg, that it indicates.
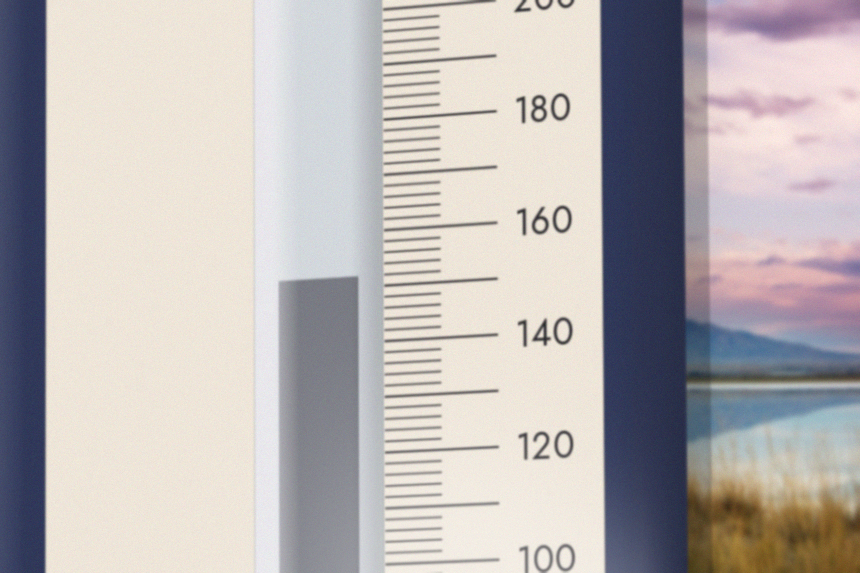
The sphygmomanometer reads 152 mmHg
